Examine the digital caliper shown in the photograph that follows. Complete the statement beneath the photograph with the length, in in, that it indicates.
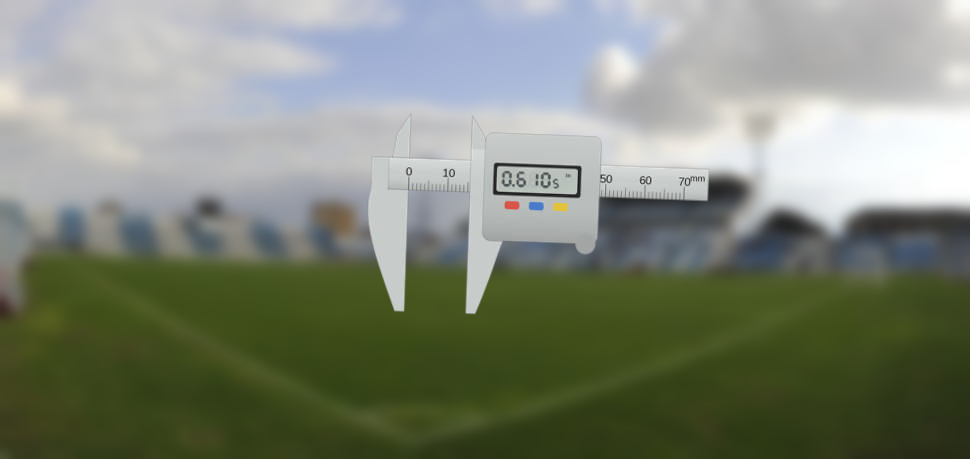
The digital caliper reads 0.6105 in
